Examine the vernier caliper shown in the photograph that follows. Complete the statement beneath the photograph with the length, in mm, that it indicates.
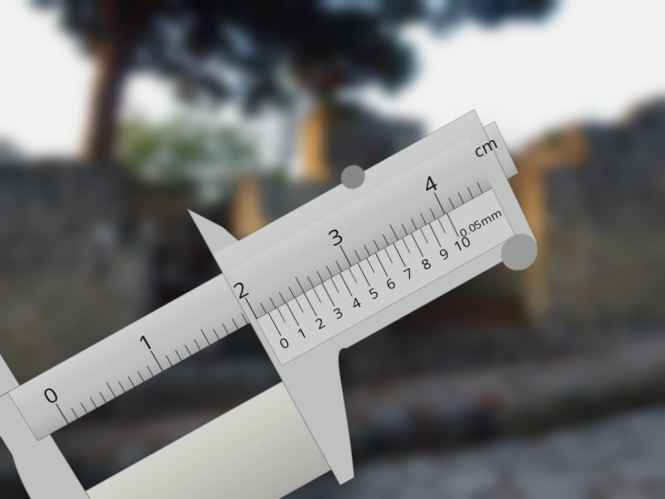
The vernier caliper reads 21.2 mm
